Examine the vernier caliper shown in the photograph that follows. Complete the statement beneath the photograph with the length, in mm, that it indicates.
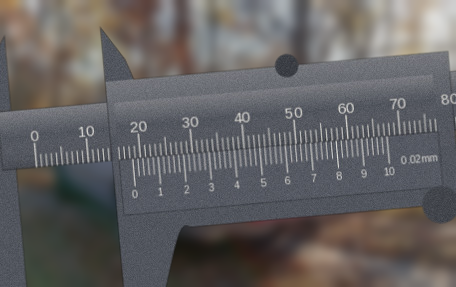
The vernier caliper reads 18.5 mm
